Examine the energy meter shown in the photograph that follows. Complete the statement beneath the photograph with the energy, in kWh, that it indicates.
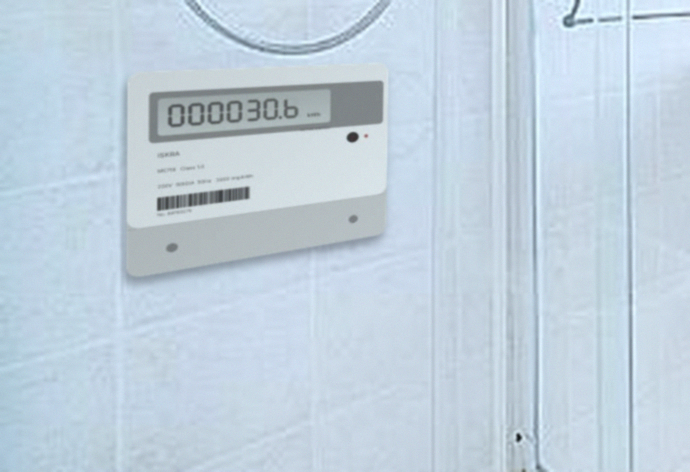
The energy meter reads 30.6 kWh
